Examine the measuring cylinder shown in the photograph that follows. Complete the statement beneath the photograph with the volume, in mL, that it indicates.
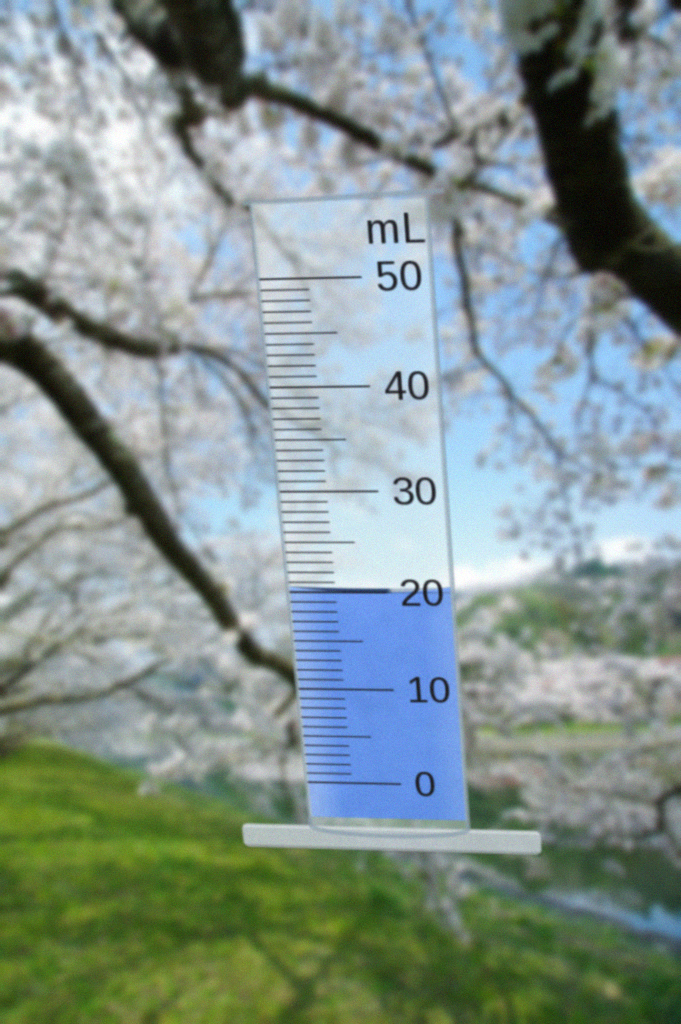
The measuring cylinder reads 20 mL
